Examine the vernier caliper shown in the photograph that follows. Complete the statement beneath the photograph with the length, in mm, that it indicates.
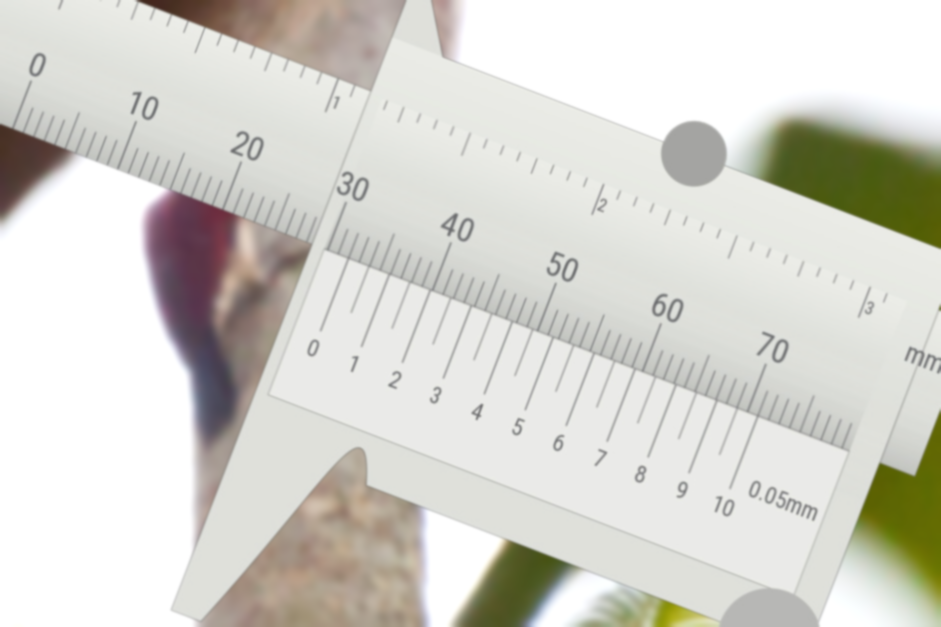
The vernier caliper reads 32.0 mm
